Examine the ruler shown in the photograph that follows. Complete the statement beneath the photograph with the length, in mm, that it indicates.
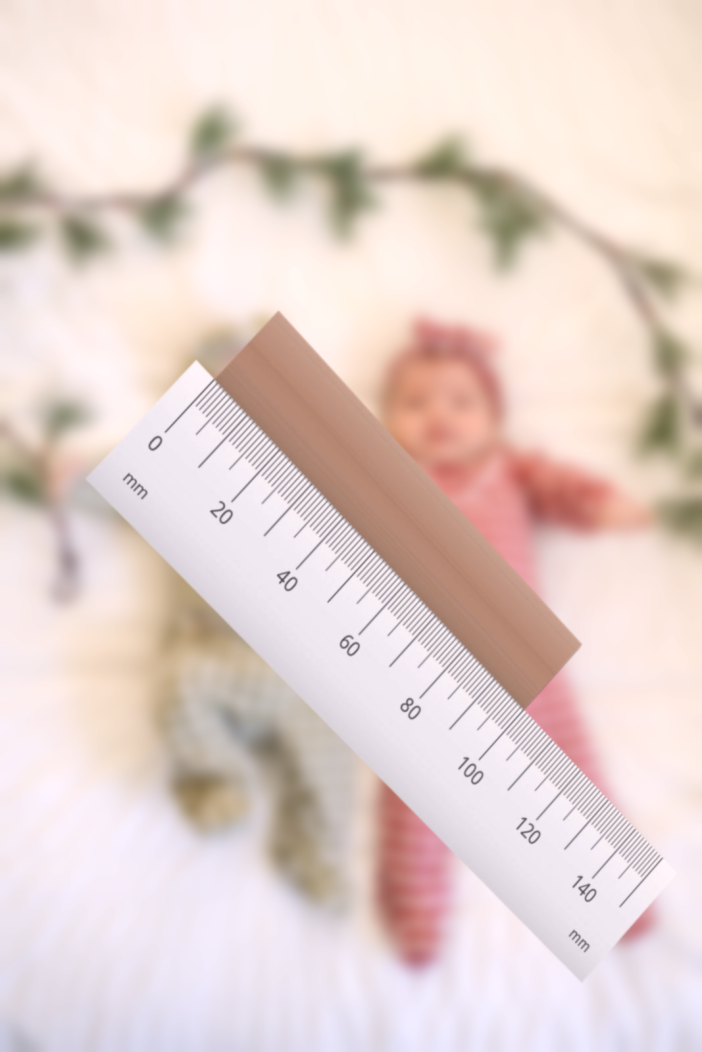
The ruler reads 100 mm
